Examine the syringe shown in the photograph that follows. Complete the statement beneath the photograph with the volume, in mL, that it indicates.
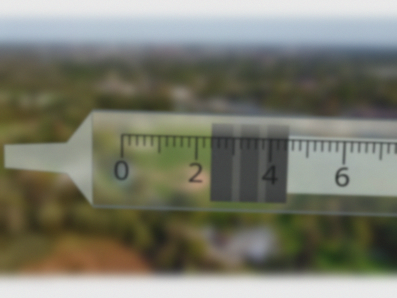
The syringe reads 2.4 mL
